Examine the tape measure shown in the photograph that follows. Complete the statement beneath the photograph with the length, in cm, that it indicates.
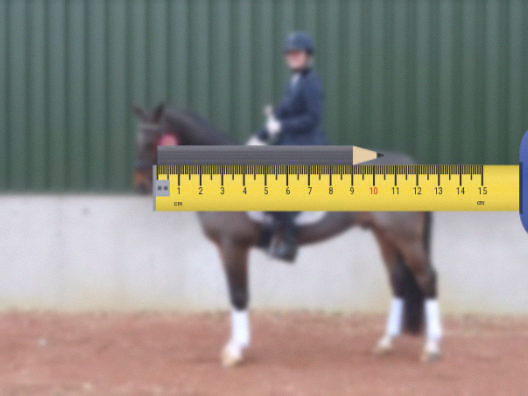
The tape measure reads 10.5 cm
